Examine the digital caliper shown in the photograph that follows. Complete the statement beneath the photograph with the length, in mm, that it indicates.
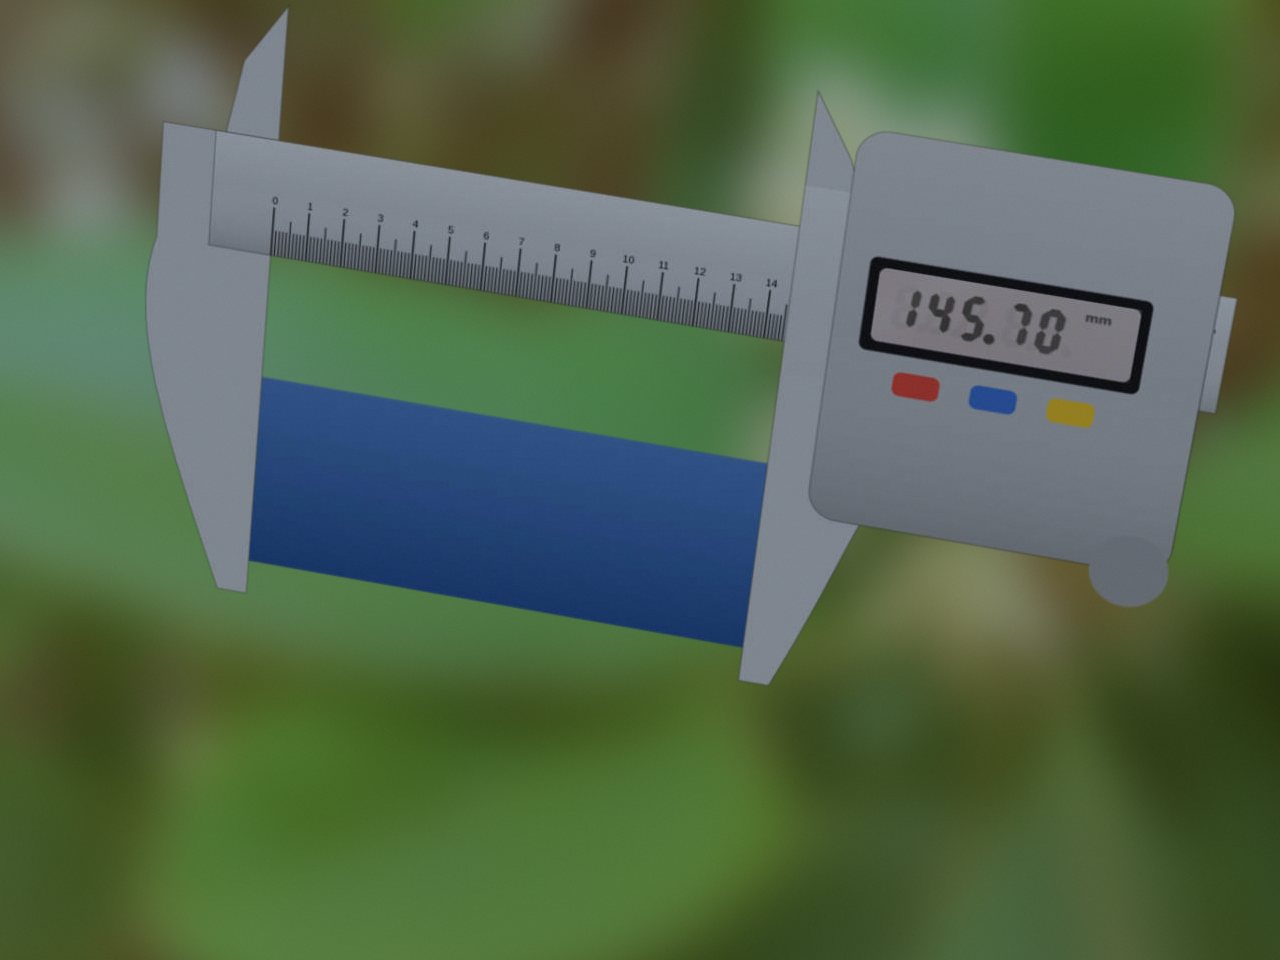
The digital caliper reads 145.70 mm
